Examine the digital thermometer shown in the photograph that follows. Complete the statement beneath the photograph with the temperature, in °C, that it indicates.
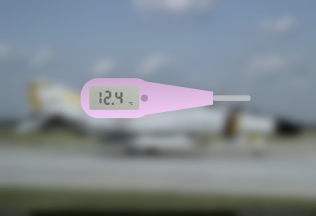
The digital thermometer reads 12.4 °C
